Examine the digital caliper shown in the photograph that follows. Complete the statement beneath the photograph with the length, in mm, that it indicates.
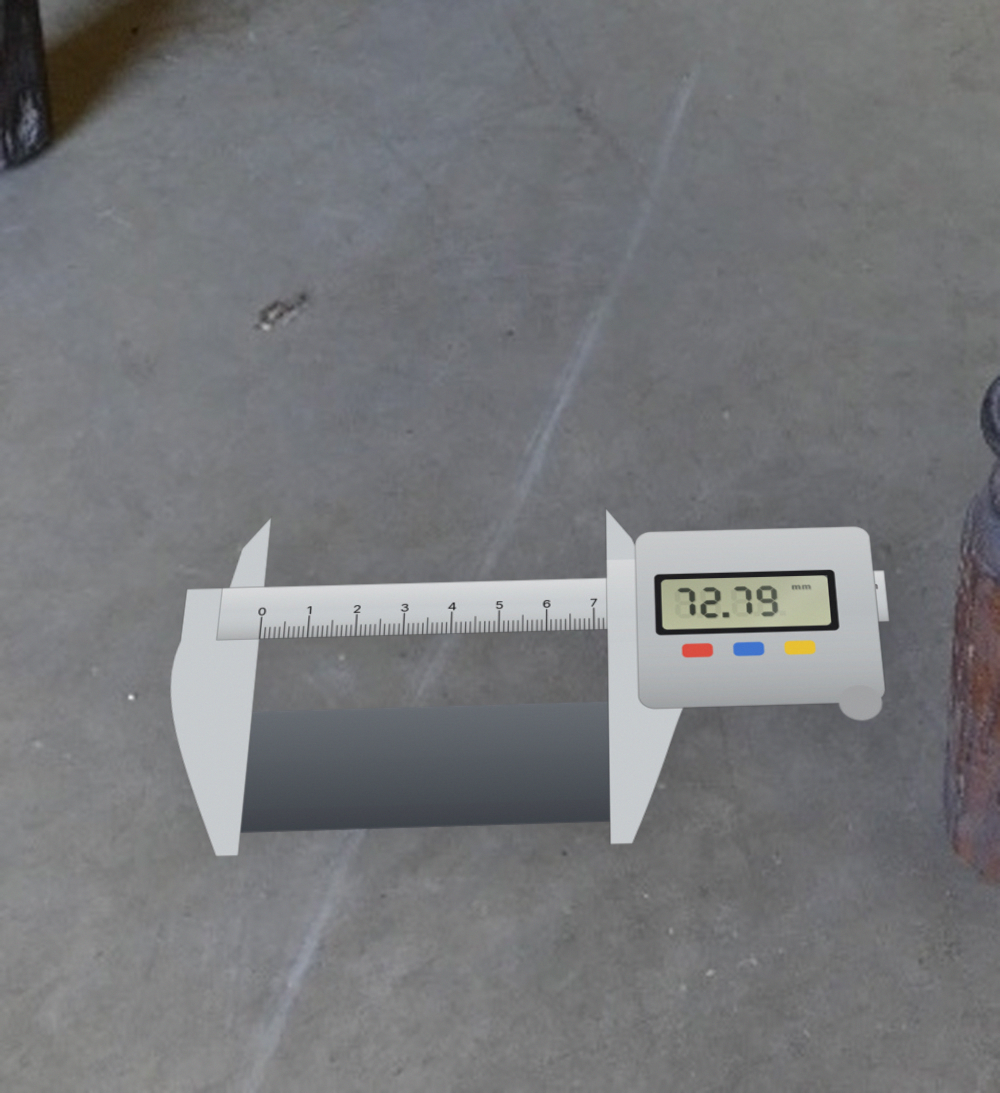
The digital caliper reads 72.79 mm
